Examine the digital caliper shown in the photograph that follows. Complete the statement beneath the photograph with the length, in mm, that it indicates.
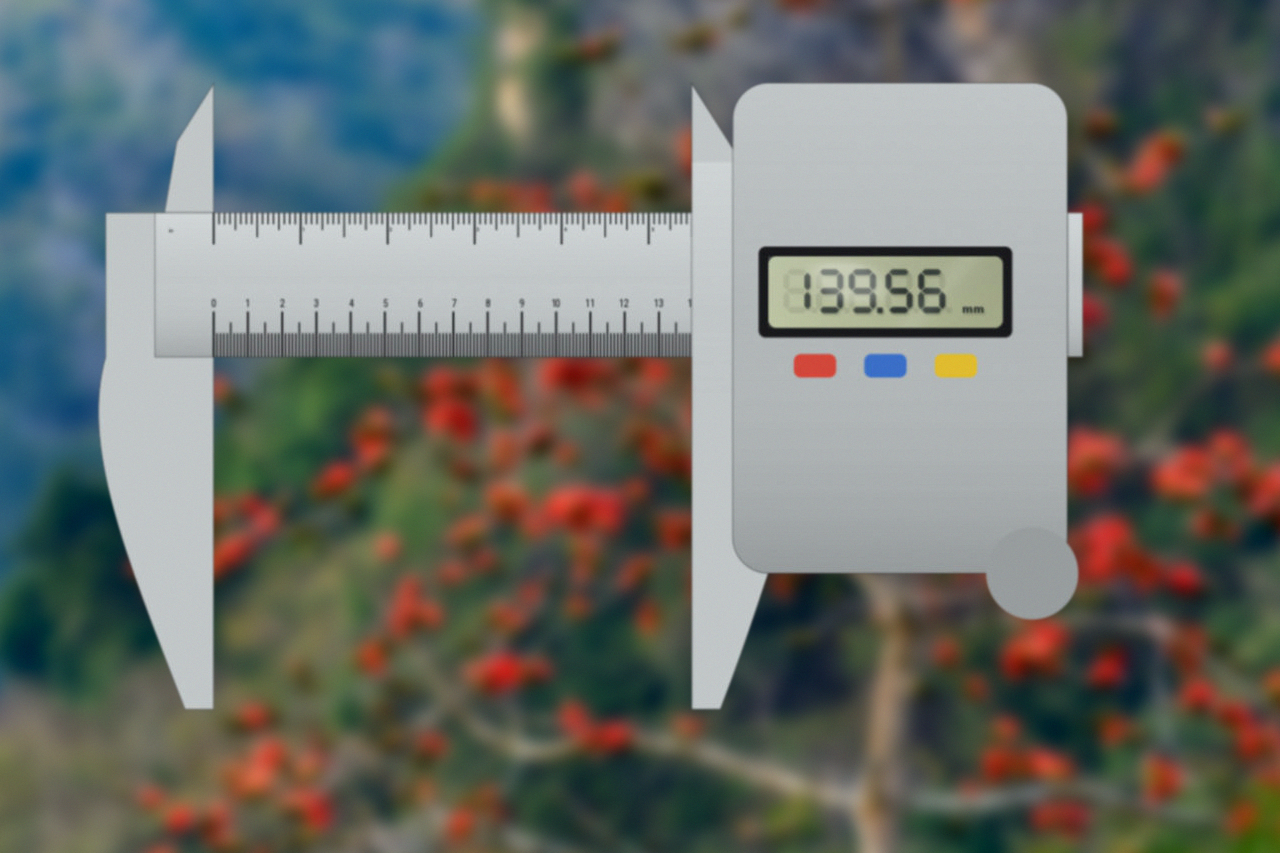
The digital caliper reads 139.56 mm
